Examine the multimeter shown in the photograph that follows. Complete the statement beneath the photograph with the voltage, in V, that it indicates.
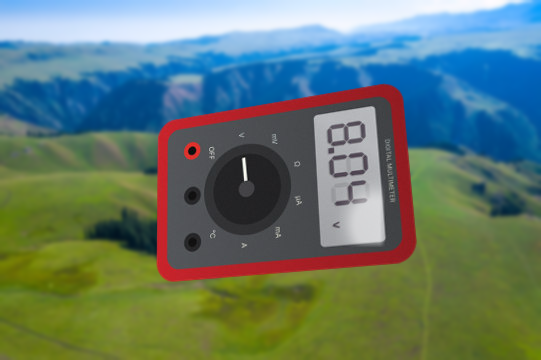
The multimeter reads 8.04 V
